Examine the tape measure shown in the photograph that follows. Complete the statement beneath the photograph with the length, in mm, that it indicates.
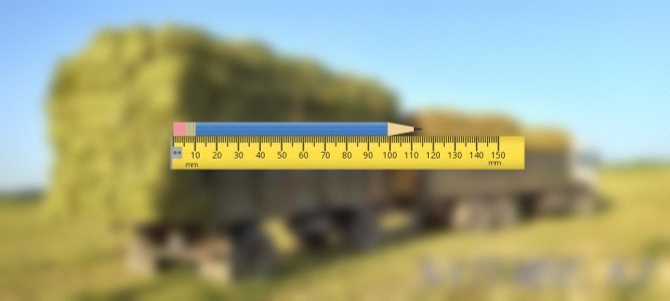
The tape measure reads 115 mm
